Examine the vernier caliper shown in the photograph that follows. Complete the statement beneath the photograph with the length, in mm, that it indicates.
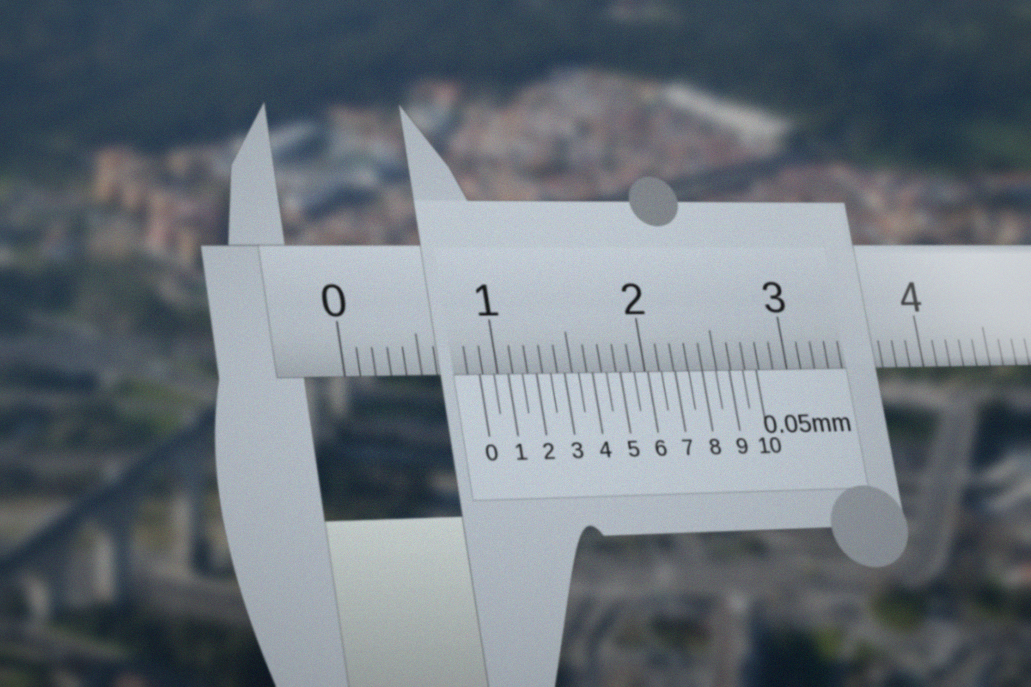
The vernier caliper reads 8.8 mm
